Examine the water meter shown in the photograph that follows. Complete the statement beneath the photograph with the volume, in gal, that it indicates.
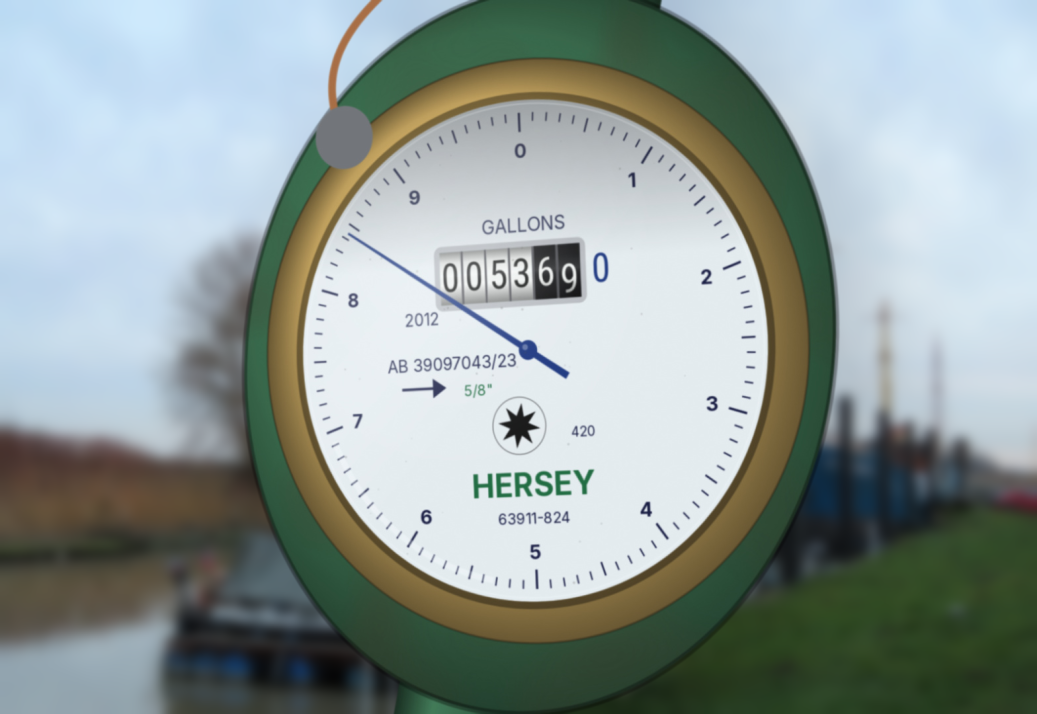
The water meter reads 53688.4 gal
